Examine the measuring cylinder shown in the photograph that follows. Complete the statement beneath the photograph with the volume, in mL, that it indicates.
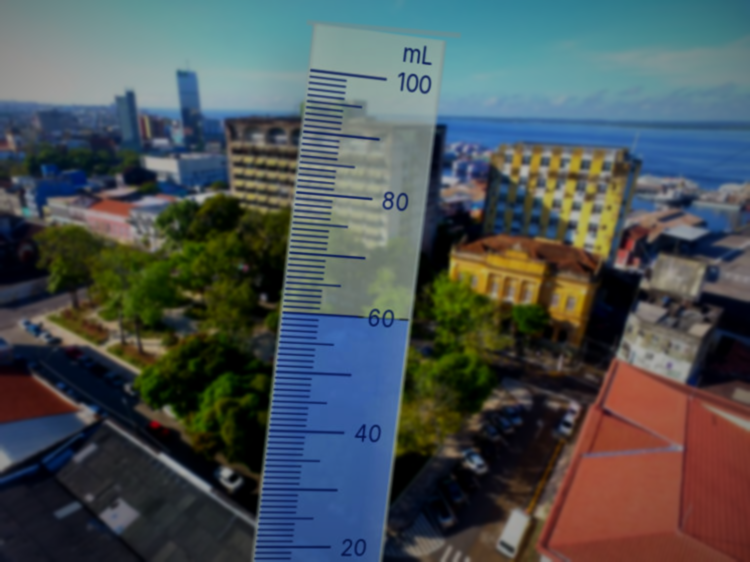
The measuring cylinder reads 60 mL
